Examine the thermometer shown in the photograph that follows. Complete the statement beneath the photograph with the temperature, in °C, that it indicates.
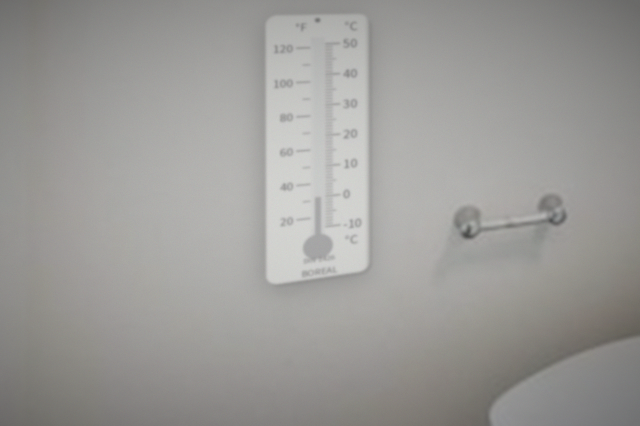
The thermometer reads 0 °C
